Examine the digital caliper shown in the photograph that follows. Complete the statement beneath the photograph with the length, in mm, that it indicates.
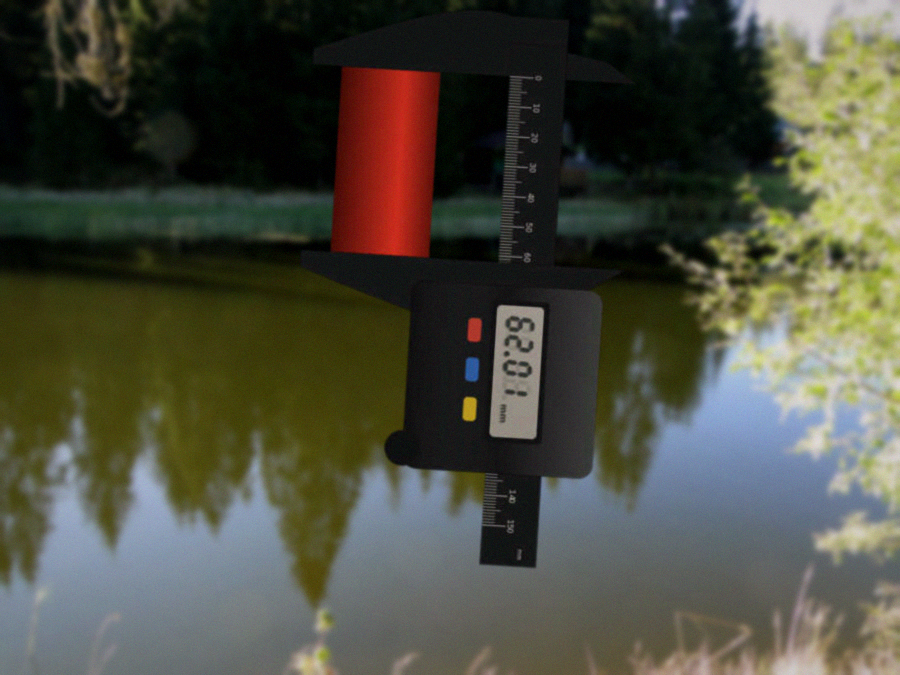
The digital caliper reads 62.01 mm
